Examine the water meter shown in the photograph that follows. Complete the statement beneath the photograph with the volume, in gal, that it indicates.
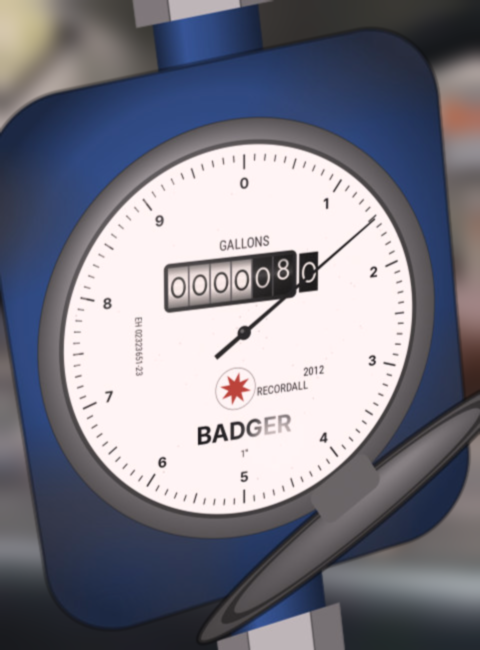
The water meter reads 81.5 gal
